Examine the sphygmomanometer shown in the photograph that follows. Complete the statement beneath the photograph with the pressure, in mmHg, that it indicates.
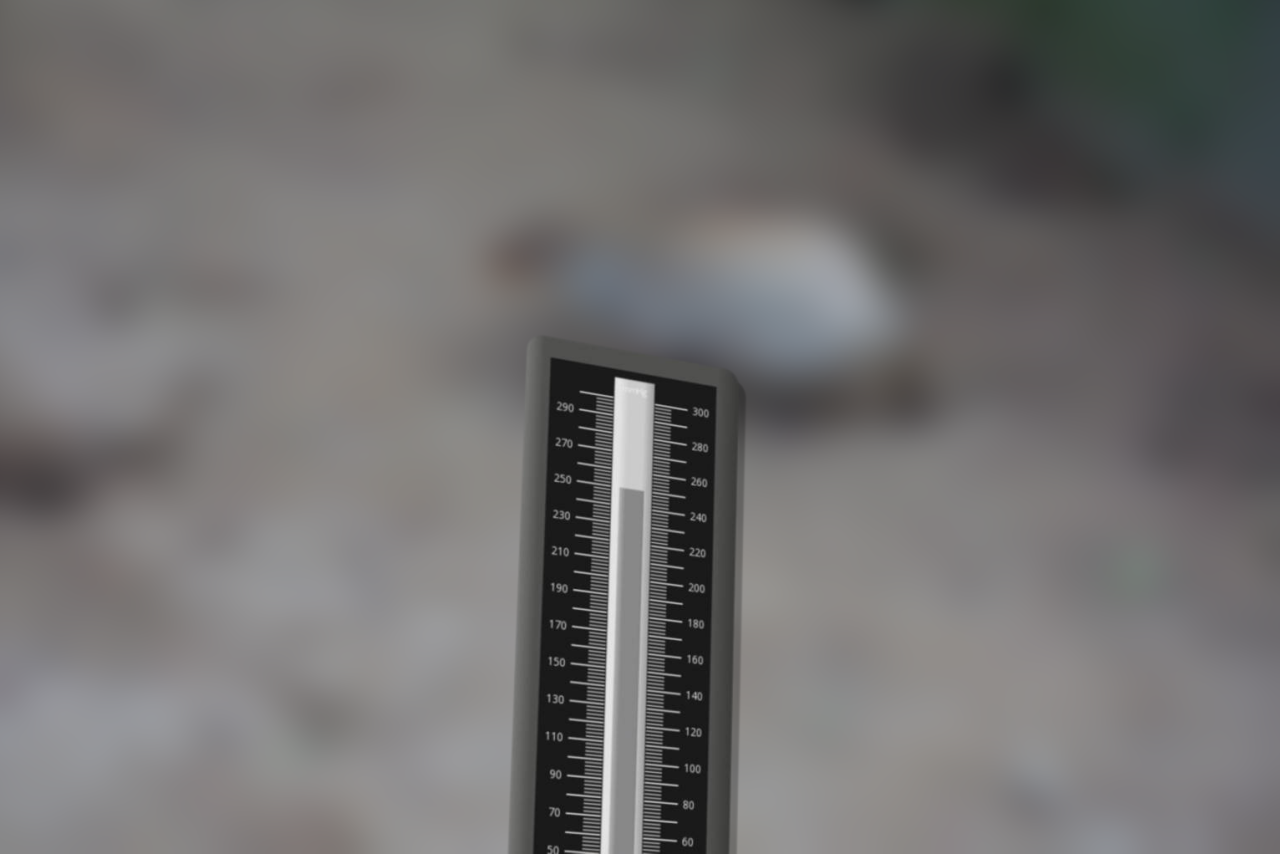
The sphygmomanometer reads 250 mmHg
